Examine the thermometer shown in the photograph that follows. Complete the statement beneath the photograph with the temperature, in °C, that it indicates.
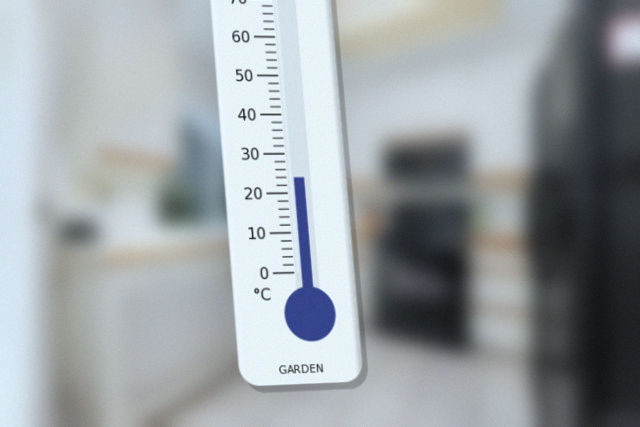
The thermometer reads 24 °C
